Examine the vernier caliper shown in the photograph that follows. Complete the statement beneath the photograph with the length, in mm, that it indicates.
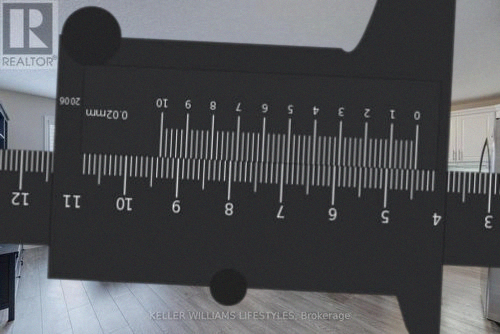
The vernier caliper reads 44.5 mm
